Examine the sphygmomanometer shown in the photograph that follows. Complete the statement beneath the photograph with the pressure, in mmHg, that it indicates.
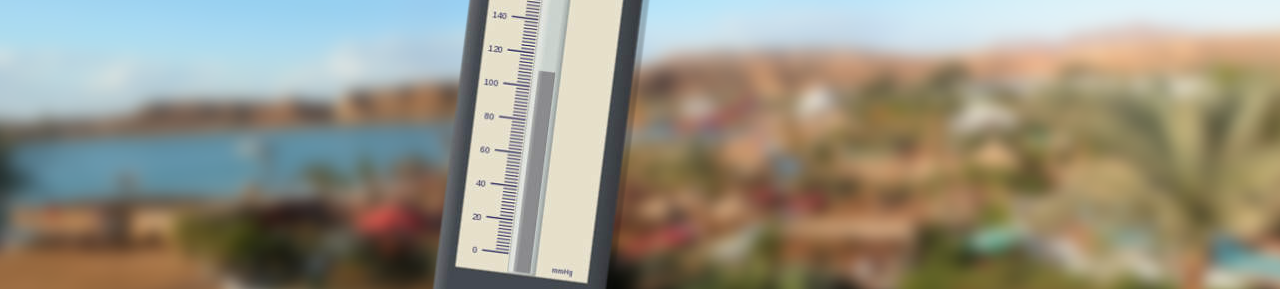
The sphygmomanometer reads 110 mmHg
